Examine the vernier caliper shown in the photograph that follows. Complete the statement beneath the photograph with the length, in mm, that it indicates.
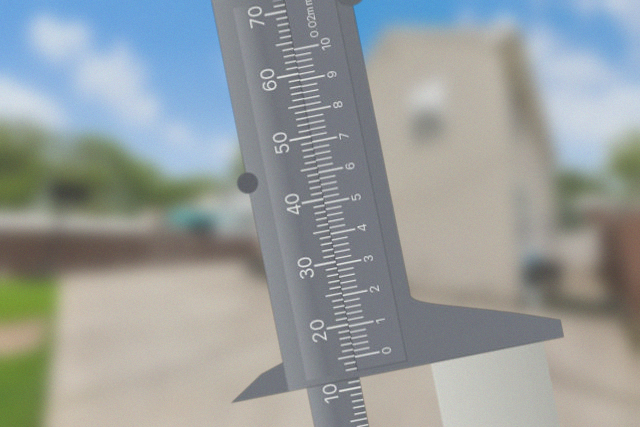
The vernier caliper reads 14.8 mm
